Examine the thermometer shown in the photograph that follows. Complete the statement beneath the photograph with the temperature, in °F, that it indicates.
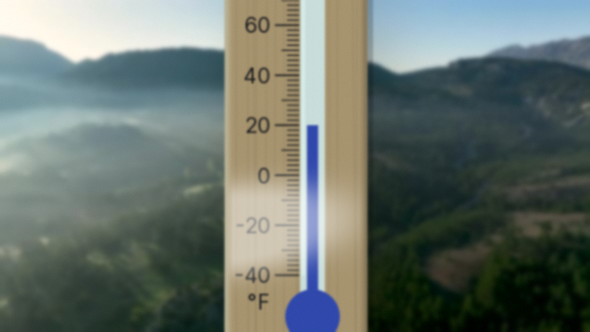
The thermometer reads 20 °F
